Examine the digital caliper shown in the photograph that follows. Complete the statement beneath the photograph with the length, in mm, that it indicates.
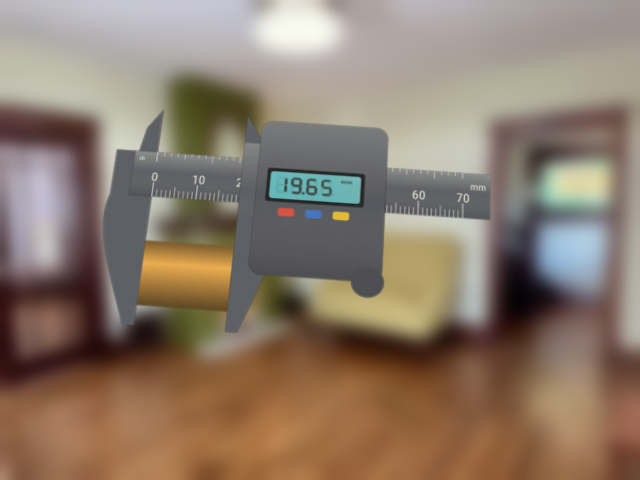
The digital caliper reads 19.65 mm
